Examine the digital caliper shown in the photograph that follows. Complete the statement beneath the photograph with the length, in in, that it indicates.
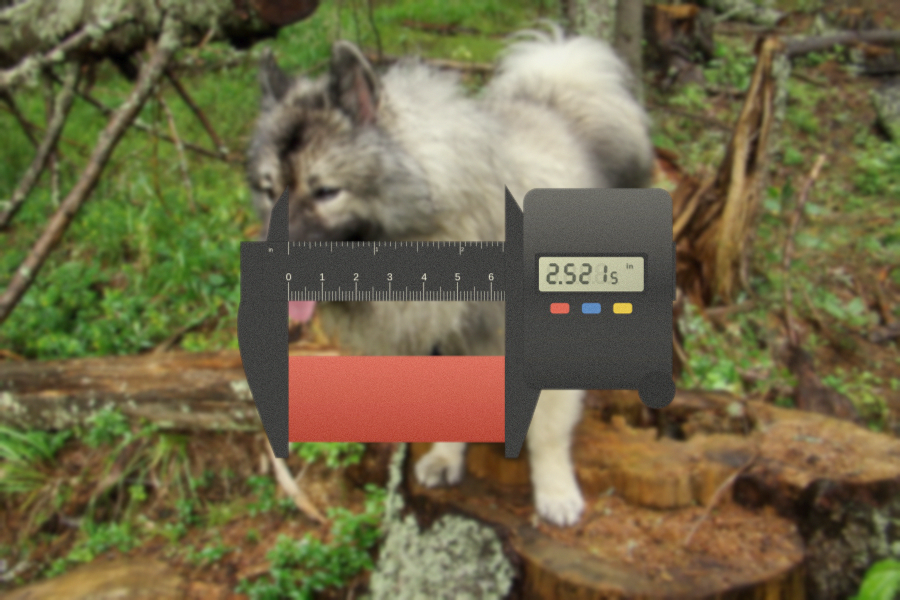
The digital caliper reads 2.5215 in
